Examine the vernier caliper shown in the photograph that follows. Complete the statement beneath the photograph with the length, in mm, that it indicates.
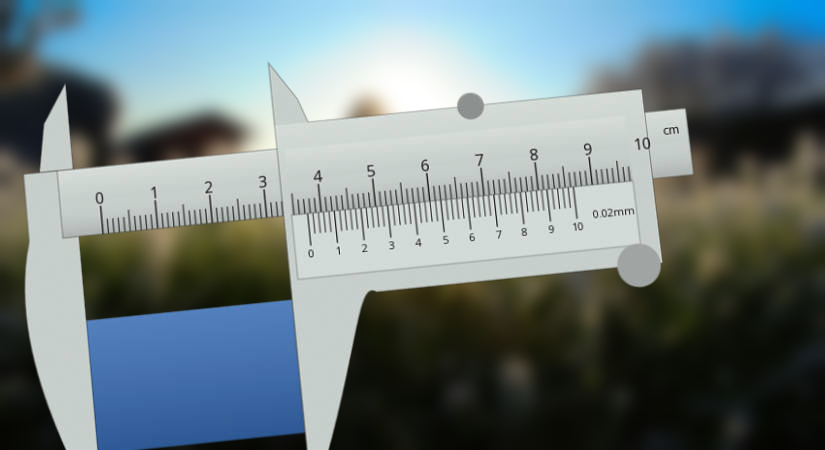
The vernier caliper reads 37.5 mm
